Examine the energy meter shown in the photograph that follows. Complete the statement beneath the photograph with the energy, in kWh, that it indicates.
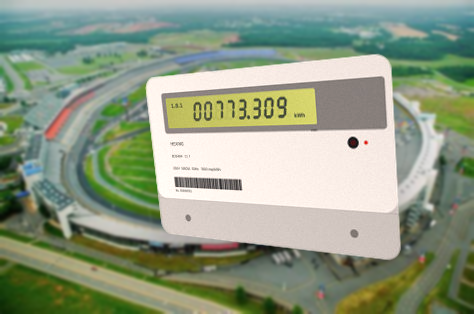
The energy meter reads 773.309 kWh
